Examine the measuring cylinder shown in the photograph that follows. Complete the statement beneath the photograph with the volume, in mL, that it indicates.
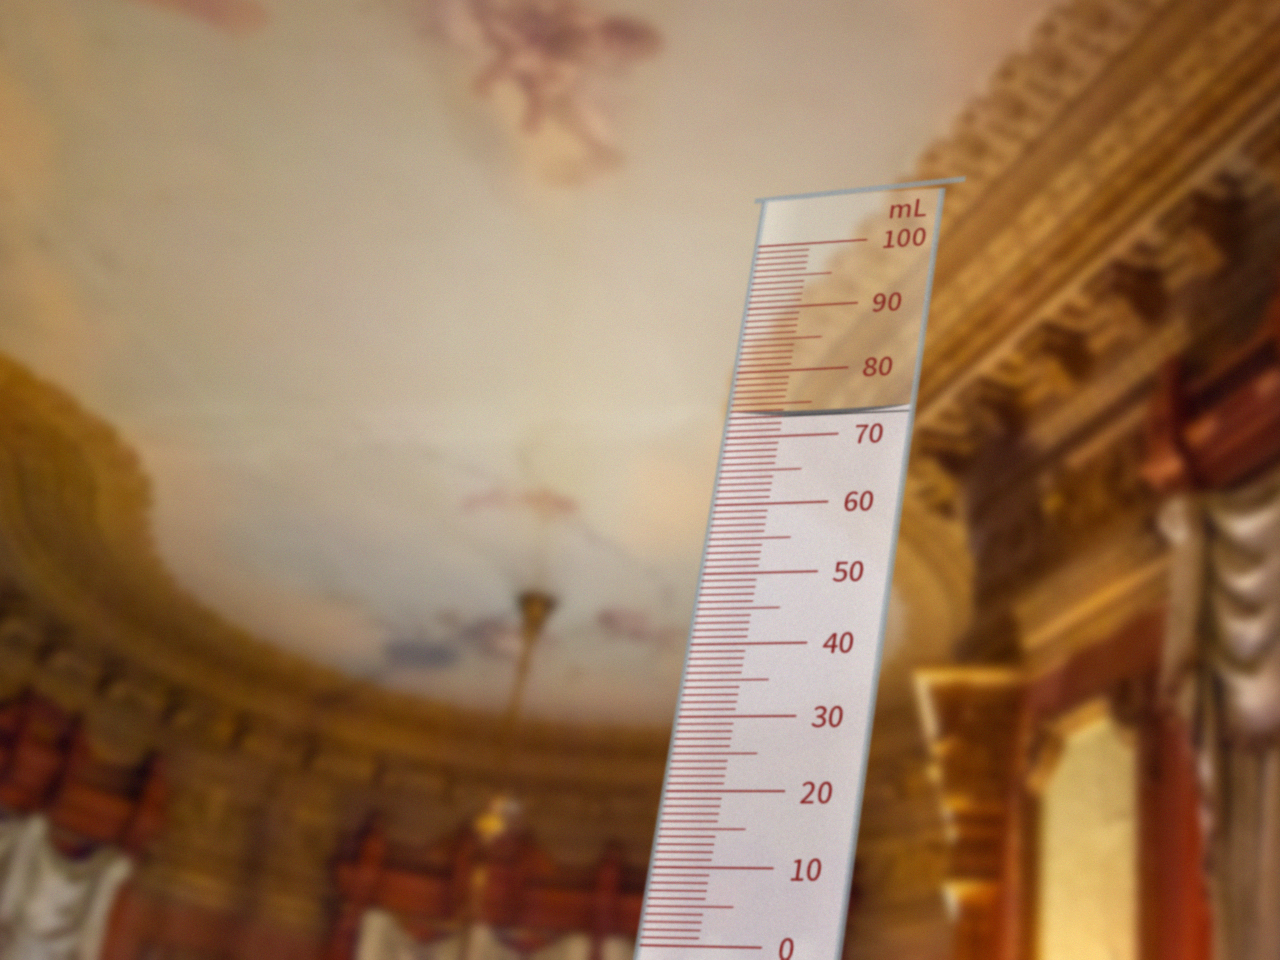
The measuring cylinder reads 73 mL
